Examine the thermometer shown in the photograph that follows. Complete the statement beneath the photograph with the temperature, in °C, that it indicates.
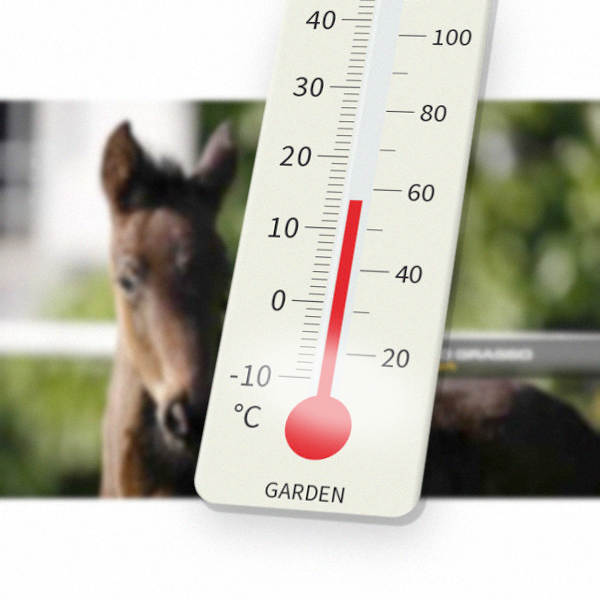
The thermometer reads 14 °C
